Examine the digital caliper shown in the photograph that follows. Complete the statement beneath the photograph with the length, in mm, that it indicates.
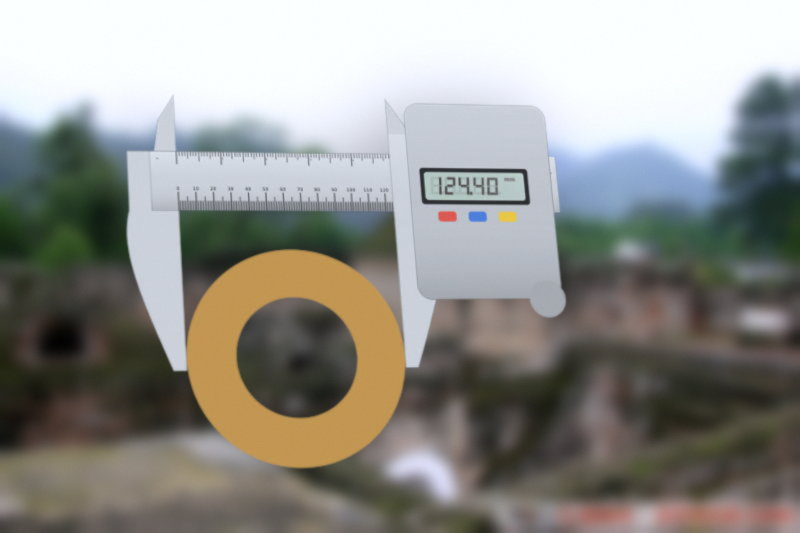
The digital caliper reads 124.40 mm
